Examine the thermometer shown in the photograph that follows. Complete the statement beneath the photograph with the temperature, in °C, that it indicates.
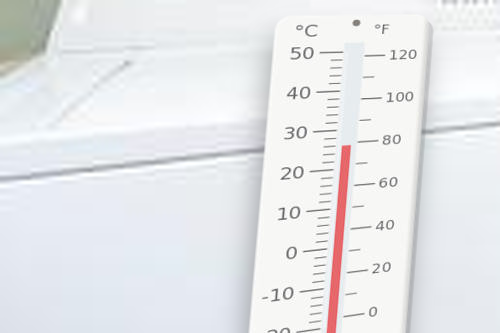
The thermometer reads 26 °C
